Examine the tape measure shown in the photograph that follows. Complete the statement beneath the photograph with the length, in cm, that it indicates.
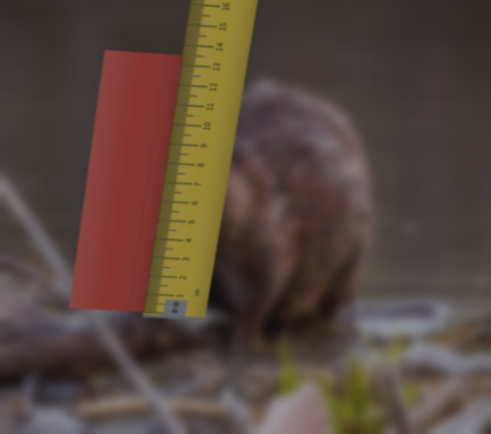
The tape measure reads 13.5 cm
